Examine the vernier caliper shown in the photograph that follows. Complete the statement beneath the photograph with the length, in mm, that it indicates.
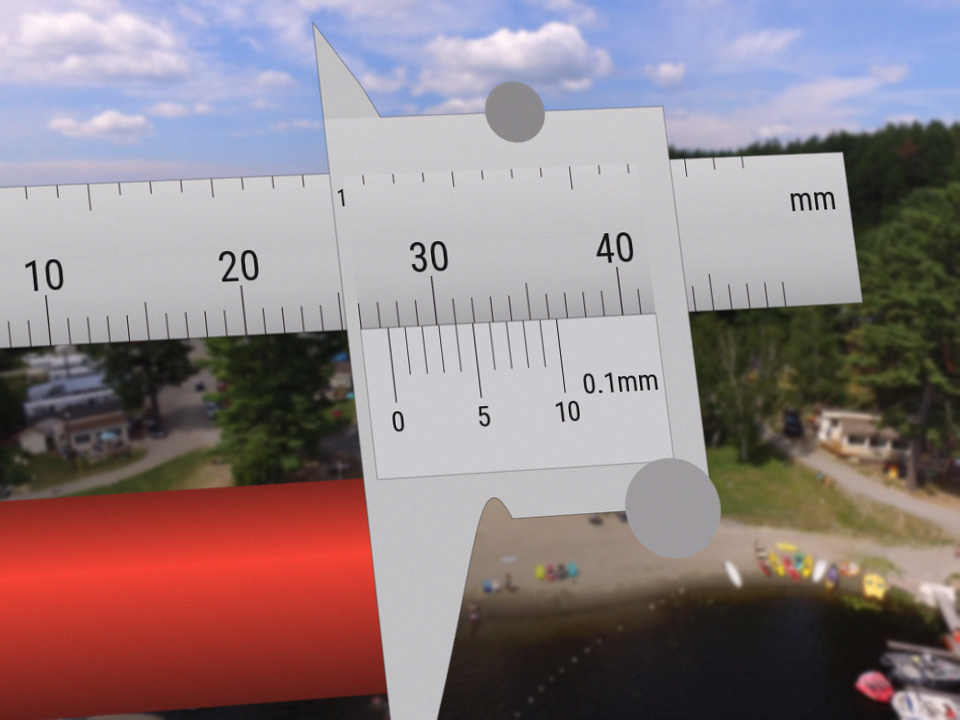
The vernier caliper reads 27.4 mm
